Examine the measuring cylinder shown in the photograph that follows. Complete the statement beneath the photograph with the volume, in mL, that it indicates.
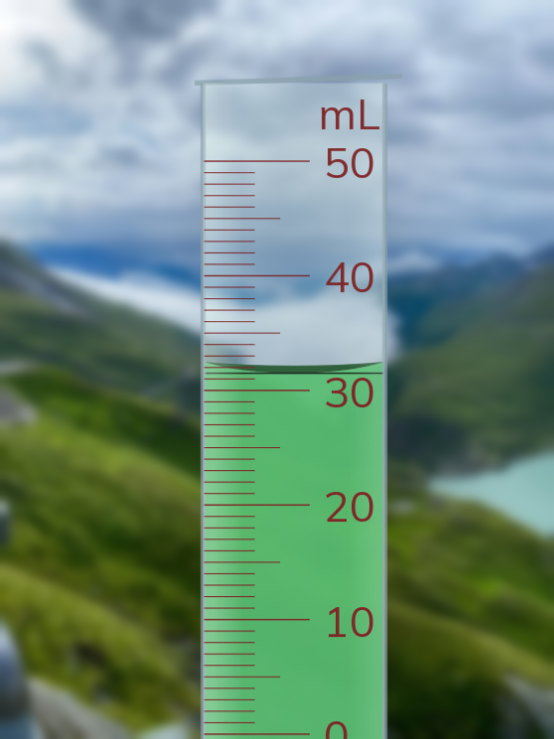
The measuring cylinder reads 31.5 mL
